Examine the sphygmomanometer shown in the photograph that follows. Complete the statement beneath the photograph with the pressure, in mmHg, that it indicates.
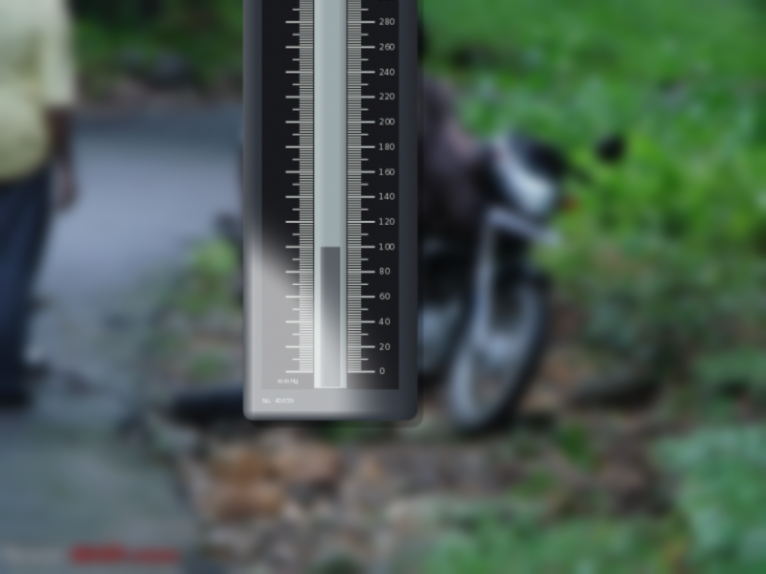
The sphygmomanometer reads 100 mmHg
